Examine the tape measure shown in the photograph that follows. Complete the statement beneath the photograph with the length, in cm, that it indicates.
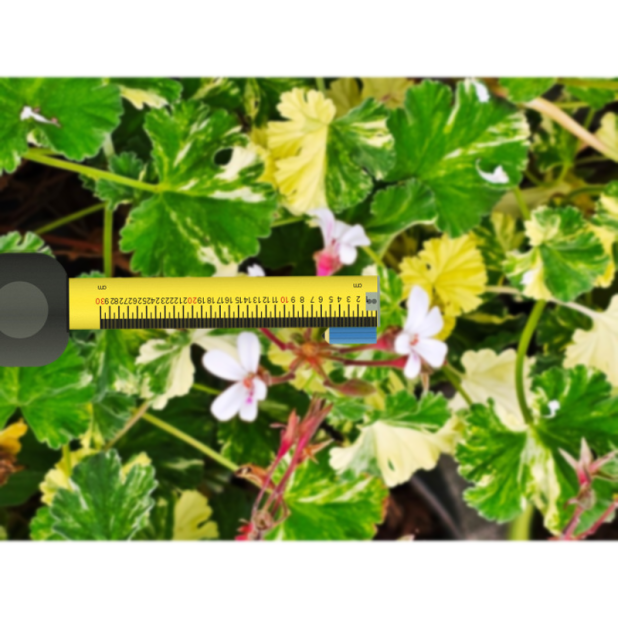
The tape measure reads 6 cm
